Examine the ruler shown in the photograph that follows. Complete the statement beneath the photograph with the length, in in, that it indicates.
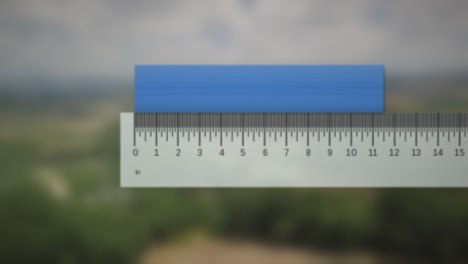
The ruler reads 11.5 in
